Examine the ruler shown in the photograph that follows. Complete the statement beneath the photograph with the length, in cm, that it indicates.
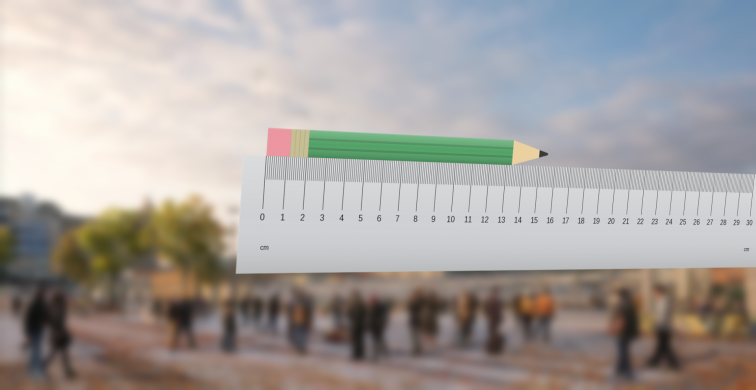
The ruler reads 15.5 cm
